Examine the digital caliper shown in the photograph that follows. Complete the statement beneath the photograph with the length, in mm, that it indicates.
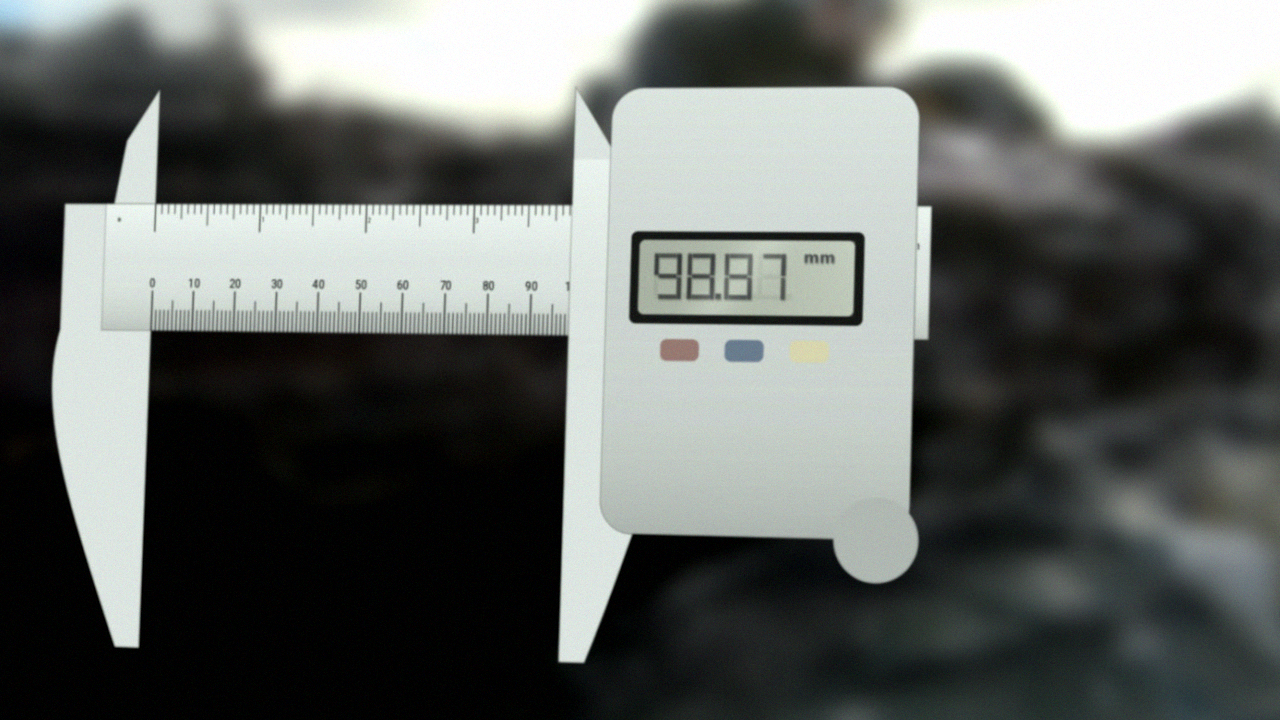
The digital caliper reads 98.87 mm
